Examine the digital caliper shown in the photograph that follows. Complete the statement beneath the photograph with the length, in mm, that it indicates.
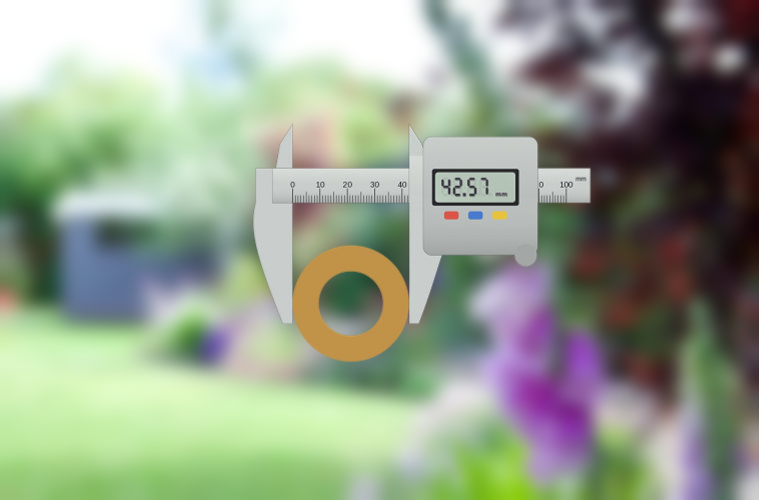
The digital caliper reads 42.57 mm
